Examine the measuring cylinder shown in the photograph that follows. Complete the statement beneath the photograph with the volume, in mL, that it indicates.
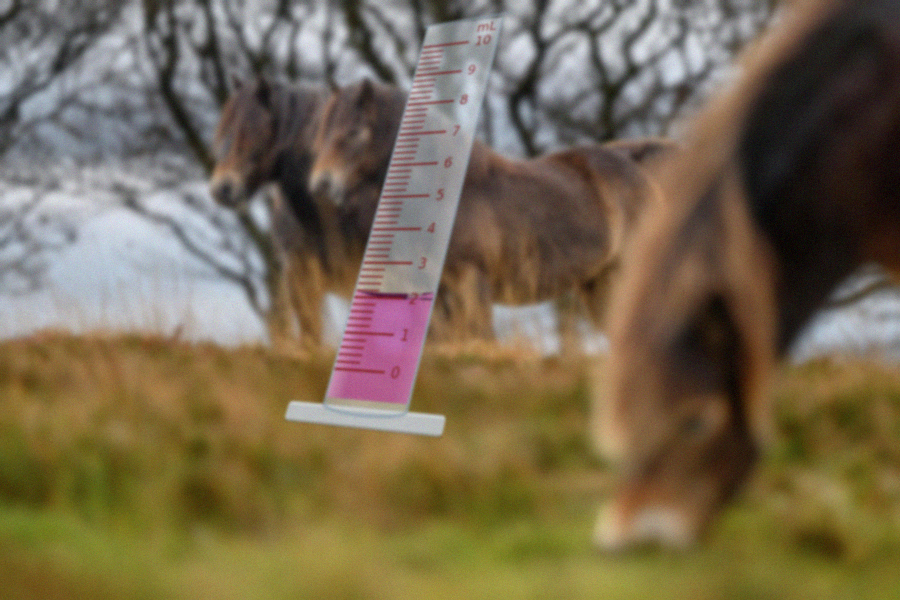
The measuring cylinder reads 2 mL
